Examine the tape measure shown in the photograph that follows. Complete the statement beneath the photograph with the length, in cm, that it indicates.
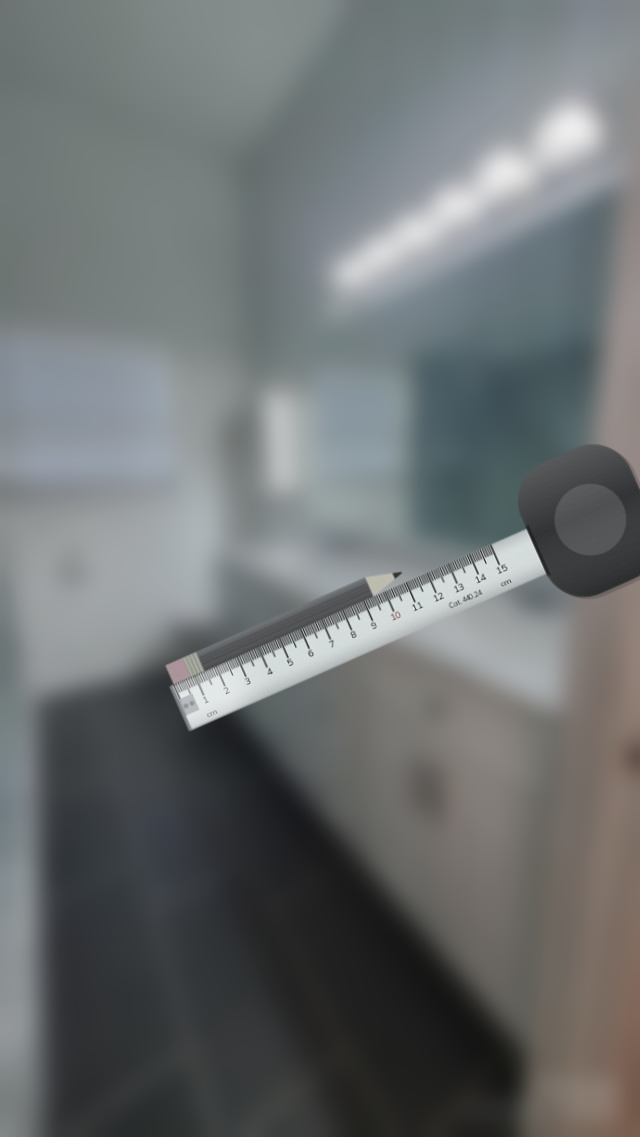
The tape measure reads 11 cm
